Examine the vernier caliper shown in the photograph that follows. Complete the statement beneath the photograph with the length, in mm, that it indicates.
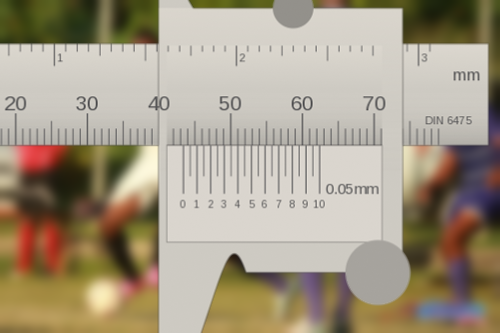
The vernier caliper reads 43.4 mm
